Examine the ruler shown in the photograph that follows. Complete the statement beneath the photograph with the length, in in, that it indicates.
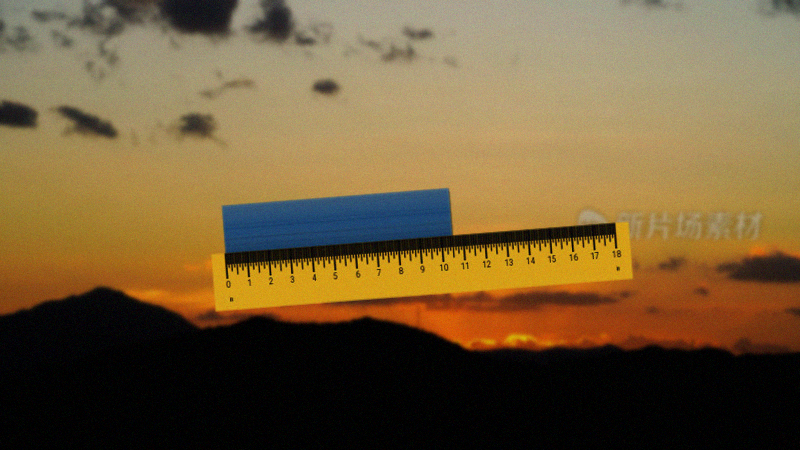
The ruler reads 10.5 in
